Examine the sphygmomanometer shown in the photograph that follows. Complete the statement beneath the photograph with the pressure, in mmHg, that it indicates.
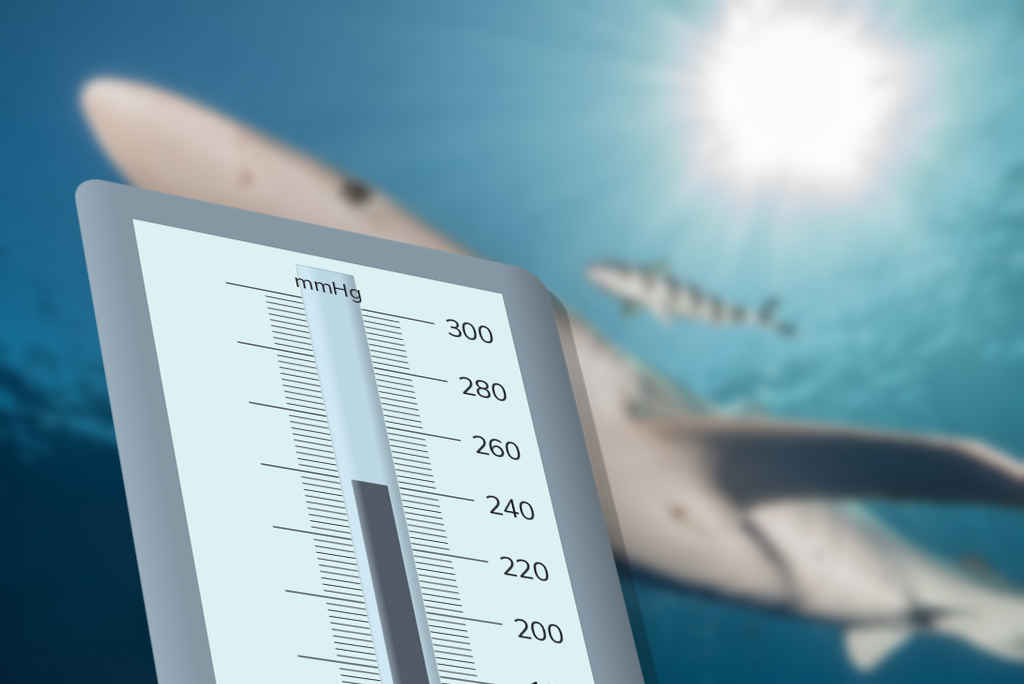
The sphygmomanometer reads 240 mmHg
